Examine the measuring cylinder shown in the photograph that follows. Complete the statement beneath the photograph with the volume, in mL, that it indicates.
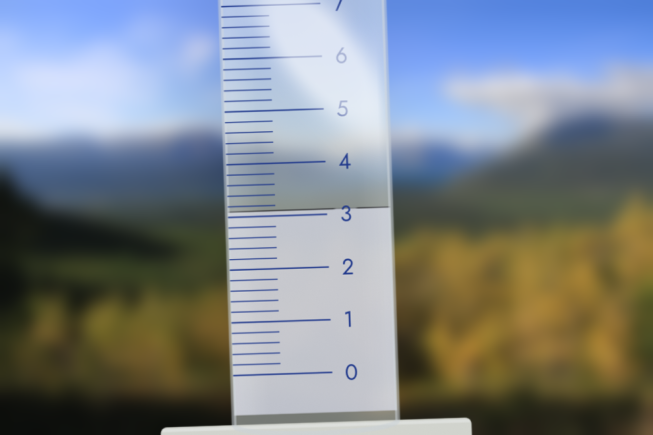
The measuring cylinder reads 3.1 mL
